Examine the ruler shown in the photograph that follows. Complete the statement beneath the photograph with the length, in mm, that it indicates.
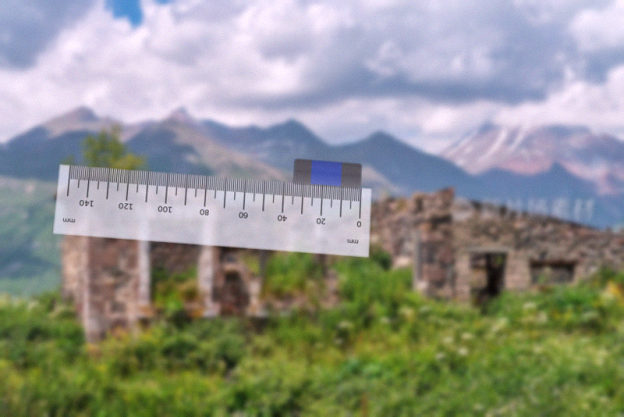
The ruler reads 35 mm
